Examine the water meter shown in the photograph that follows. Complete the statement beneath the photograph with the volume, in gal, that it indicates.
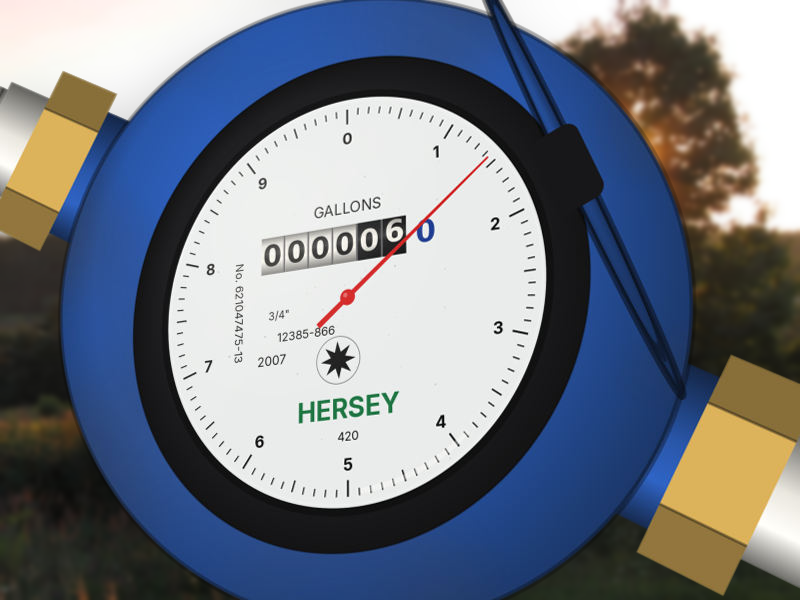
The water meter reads 61.4 gal
